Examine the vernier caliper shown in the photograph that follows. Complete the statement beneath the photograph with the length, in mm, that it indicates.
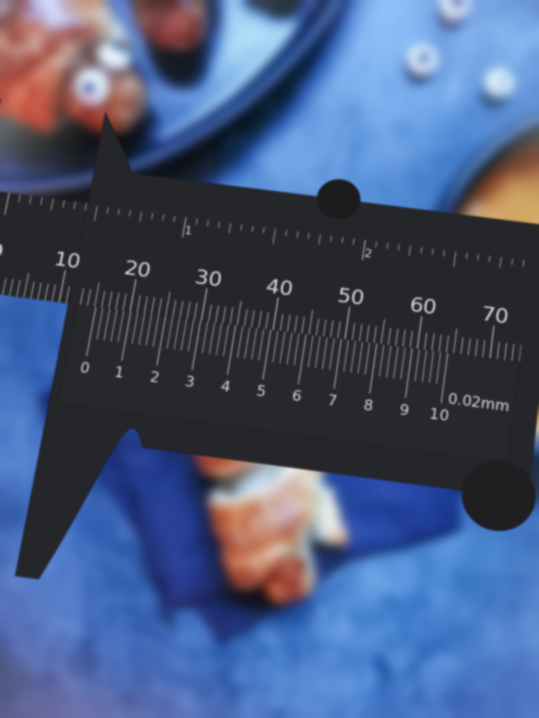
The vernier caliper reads 15.2 mm
